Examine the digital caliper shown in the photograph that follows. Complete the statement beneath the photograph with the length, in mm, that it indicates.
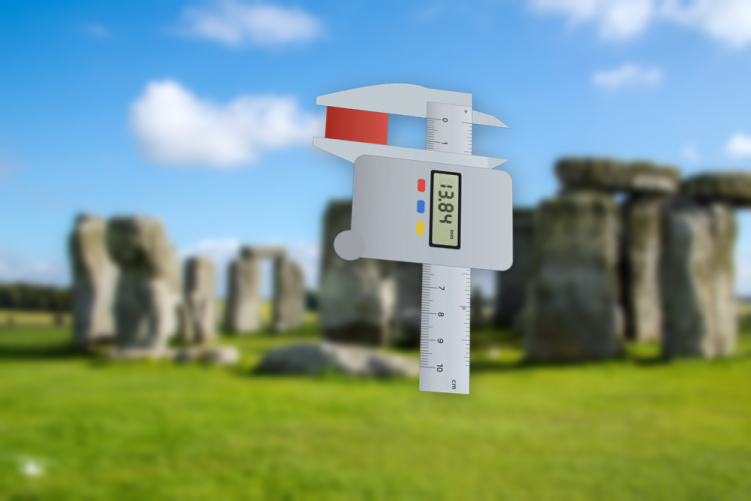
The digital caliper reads 13.84 mm
